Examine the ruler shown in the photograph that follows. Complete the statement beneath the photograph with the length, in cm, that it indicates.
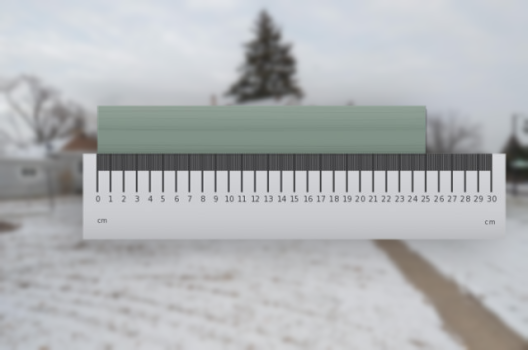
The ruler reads 25 cm
